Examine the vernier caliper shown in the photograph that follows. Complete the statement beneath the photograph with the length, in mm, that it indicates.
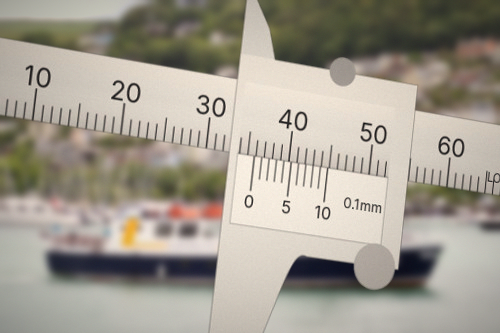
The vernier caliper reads 35.8 mm
